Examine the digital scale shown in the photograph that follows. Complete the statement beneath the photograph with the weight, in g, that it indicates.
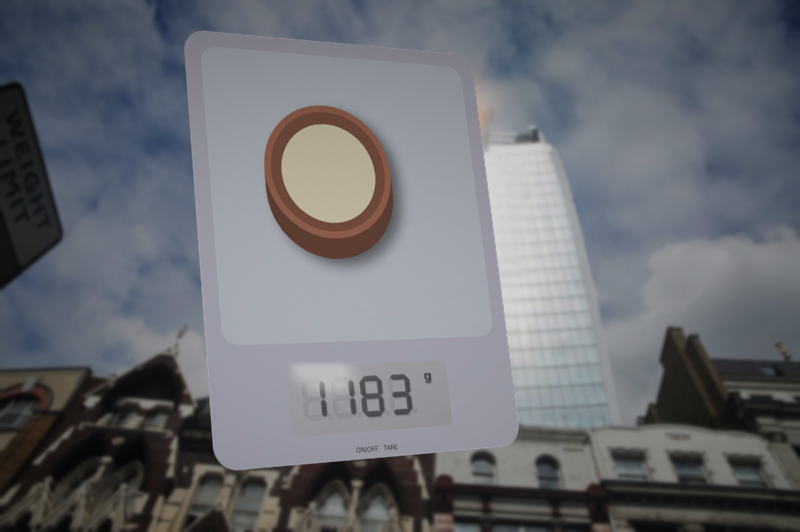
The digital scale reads 1183 g
